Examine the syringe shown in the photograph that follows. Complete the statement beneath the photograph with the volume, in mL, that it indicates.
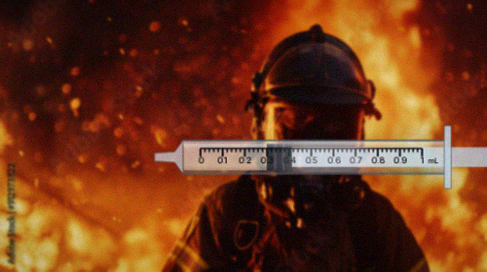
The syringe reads 0.3 mL
